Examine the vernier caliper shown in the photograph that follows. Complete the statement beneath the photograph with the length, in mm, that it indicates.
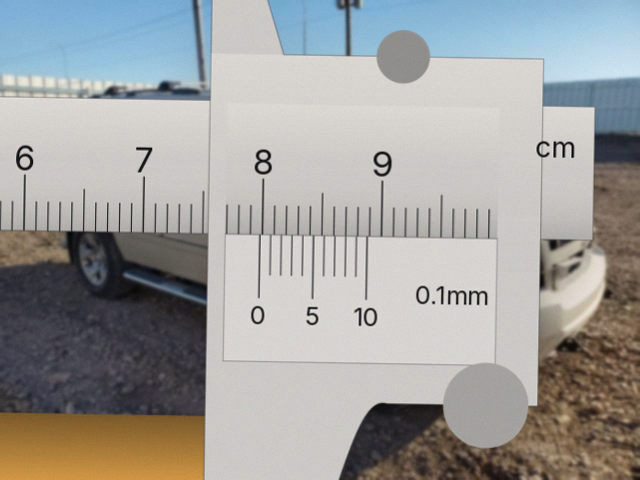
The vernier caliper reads 79.8 mm
